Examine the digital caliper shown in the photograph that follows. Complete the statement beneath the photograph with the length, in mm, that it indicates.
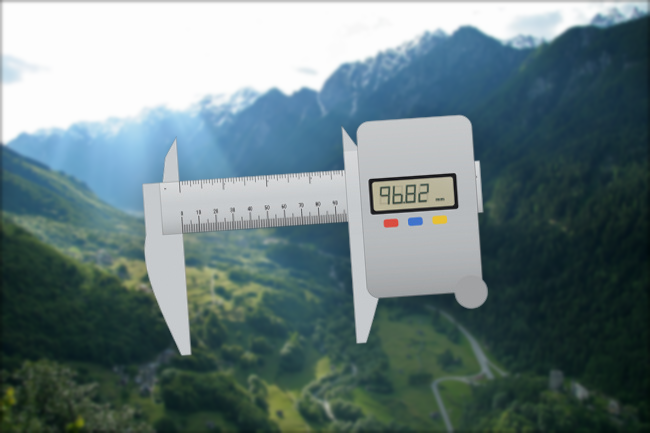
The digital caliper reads 96.82 mm
